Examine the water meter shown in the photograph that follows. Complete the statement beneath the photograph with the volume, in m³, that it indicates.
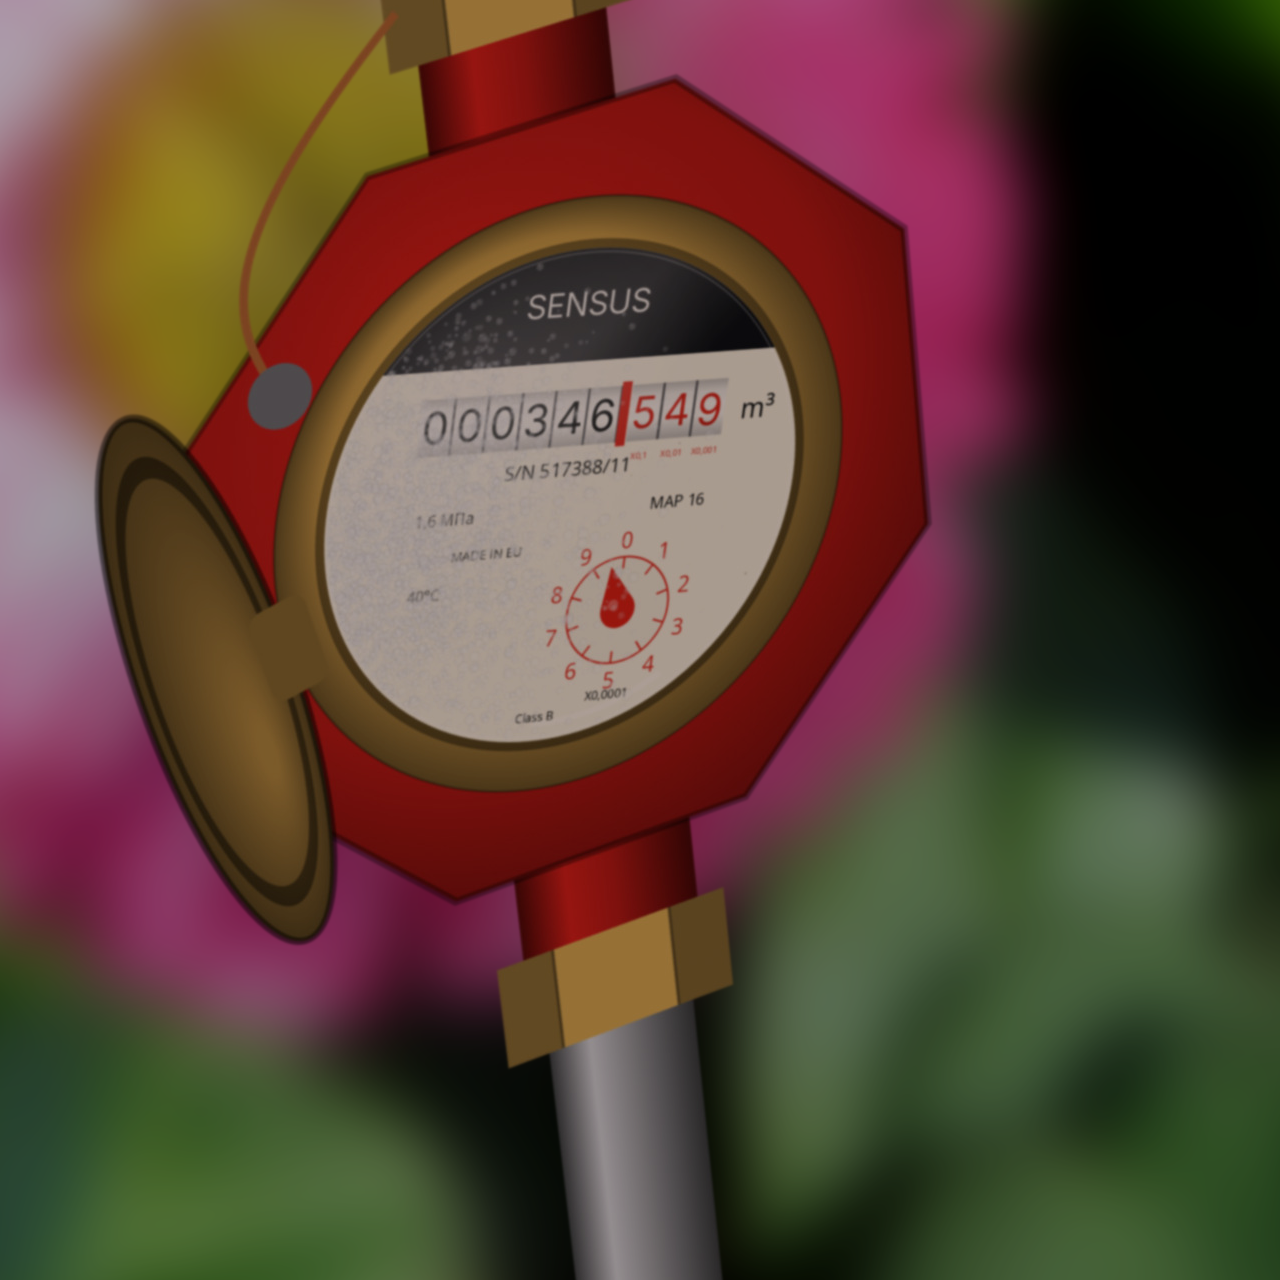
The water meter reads 346.5489 m³
